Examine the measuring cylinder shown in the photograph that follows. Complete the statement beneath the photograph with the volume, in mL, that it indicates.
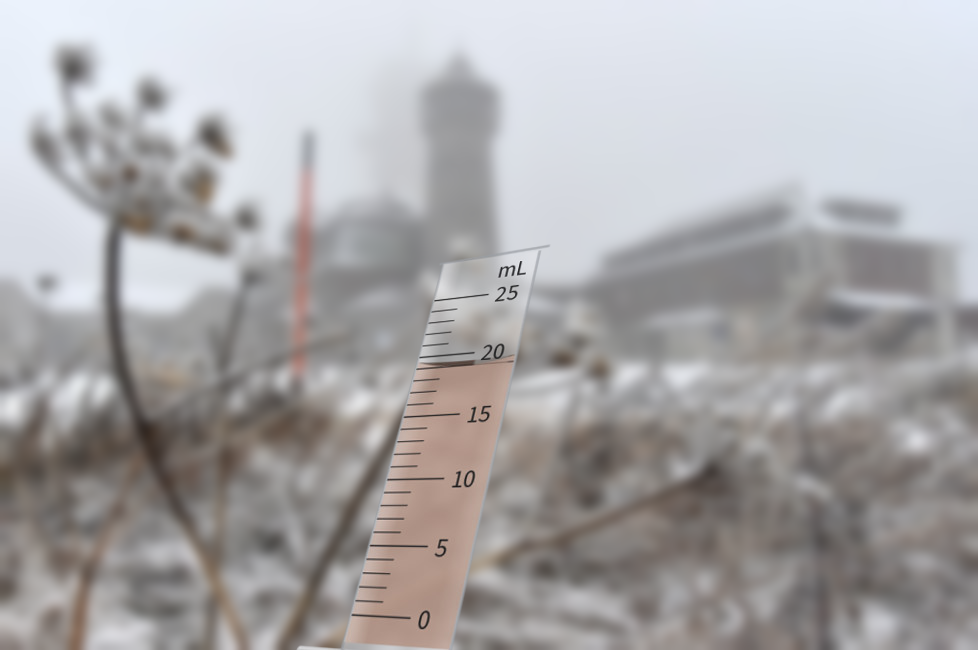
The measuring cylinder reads 19 mL
